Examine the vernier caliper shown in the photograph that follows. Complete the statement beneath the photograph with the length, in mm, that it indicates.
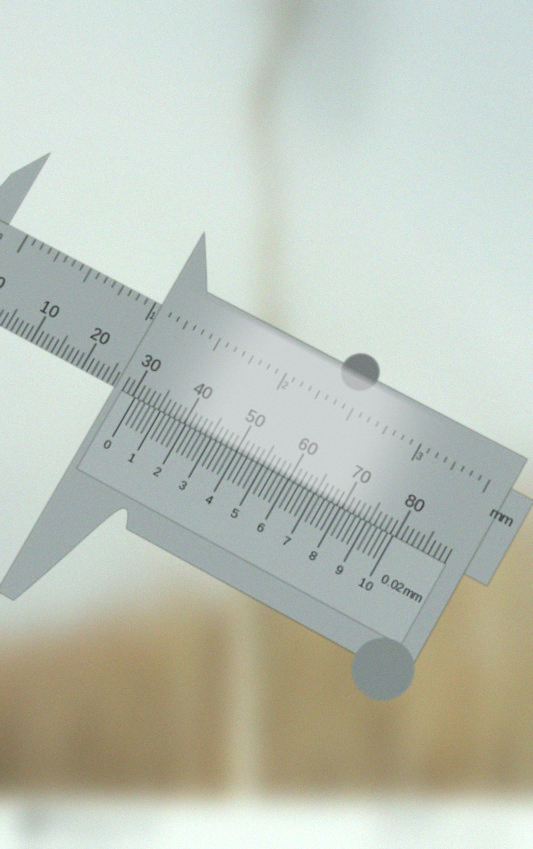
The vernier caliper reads 30.5 mm
